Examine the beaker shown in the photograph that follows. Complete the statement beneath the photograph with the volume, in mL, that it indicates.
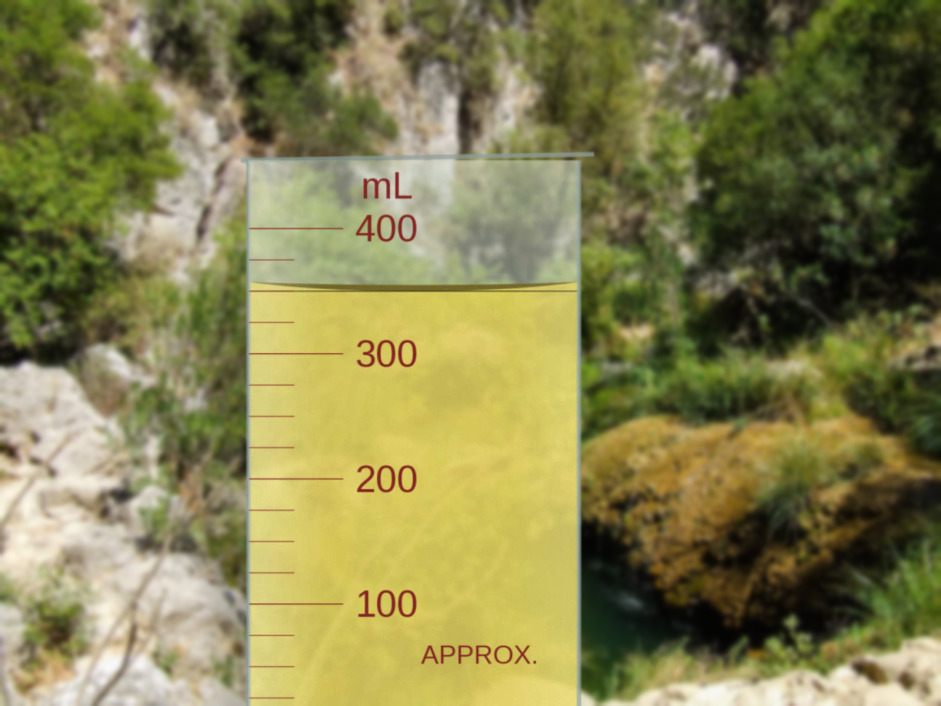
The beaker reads 350 mL
